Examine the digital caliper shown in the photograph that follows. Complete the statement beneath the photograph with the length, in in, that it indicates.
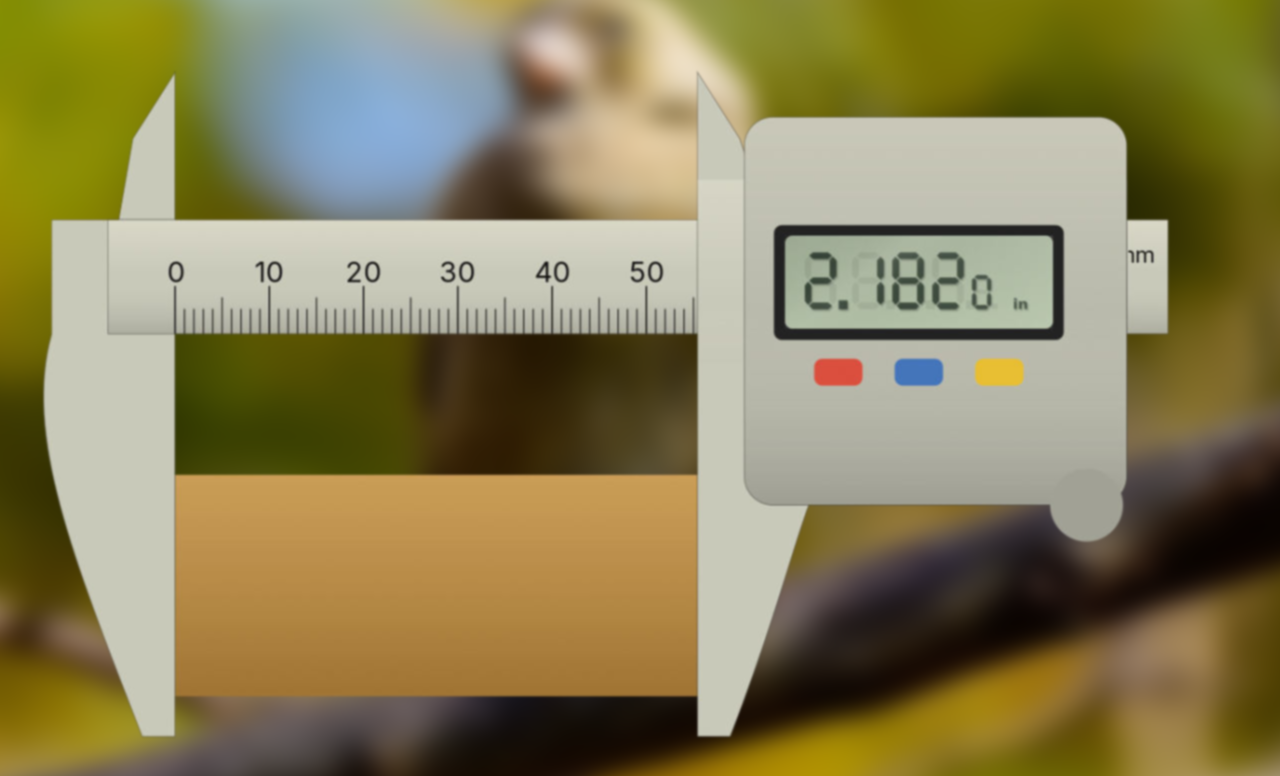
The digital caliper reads 2.1820 in
